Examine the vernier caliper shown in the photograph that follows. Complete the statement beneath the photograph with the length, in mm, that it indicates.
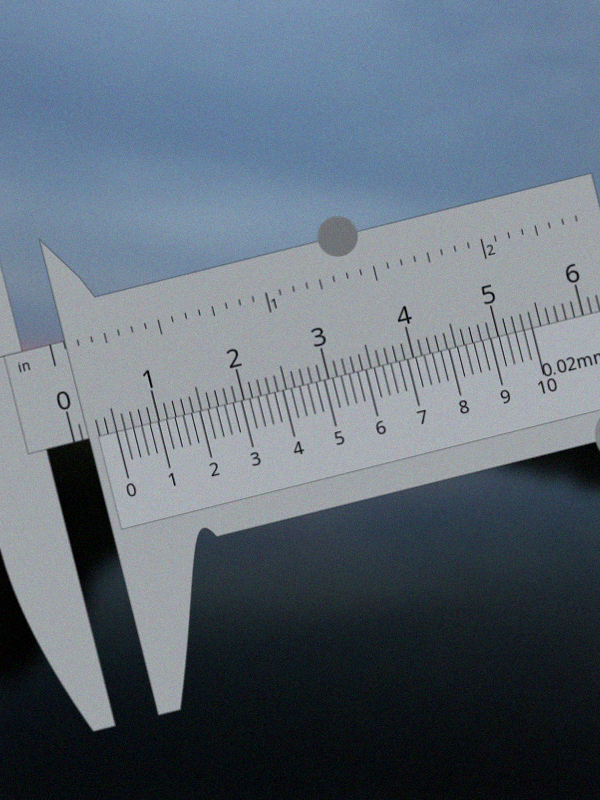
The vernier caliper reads 5.0 mm
